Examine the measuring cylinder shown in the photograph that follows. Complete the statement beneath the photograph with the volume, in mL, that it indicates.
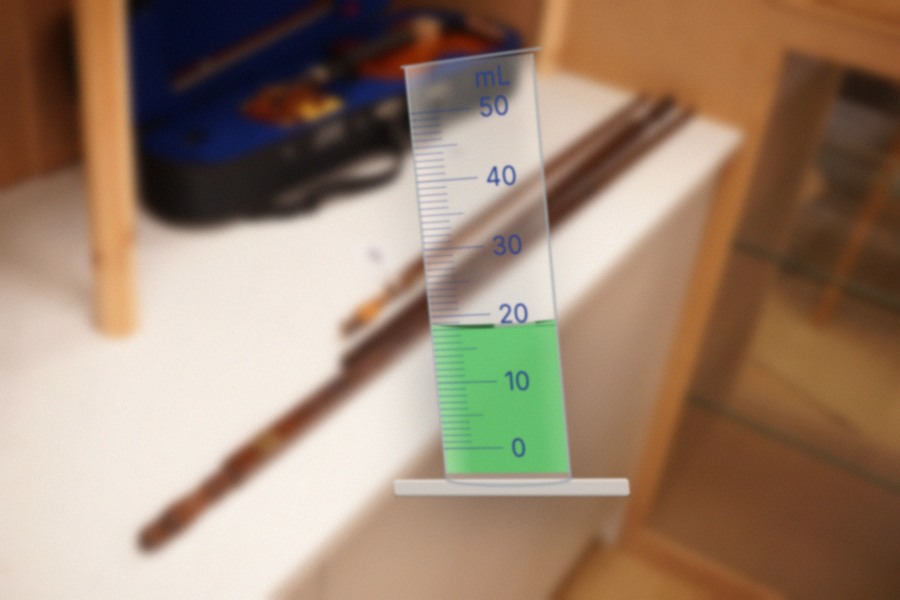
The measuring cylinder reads 18 mL
